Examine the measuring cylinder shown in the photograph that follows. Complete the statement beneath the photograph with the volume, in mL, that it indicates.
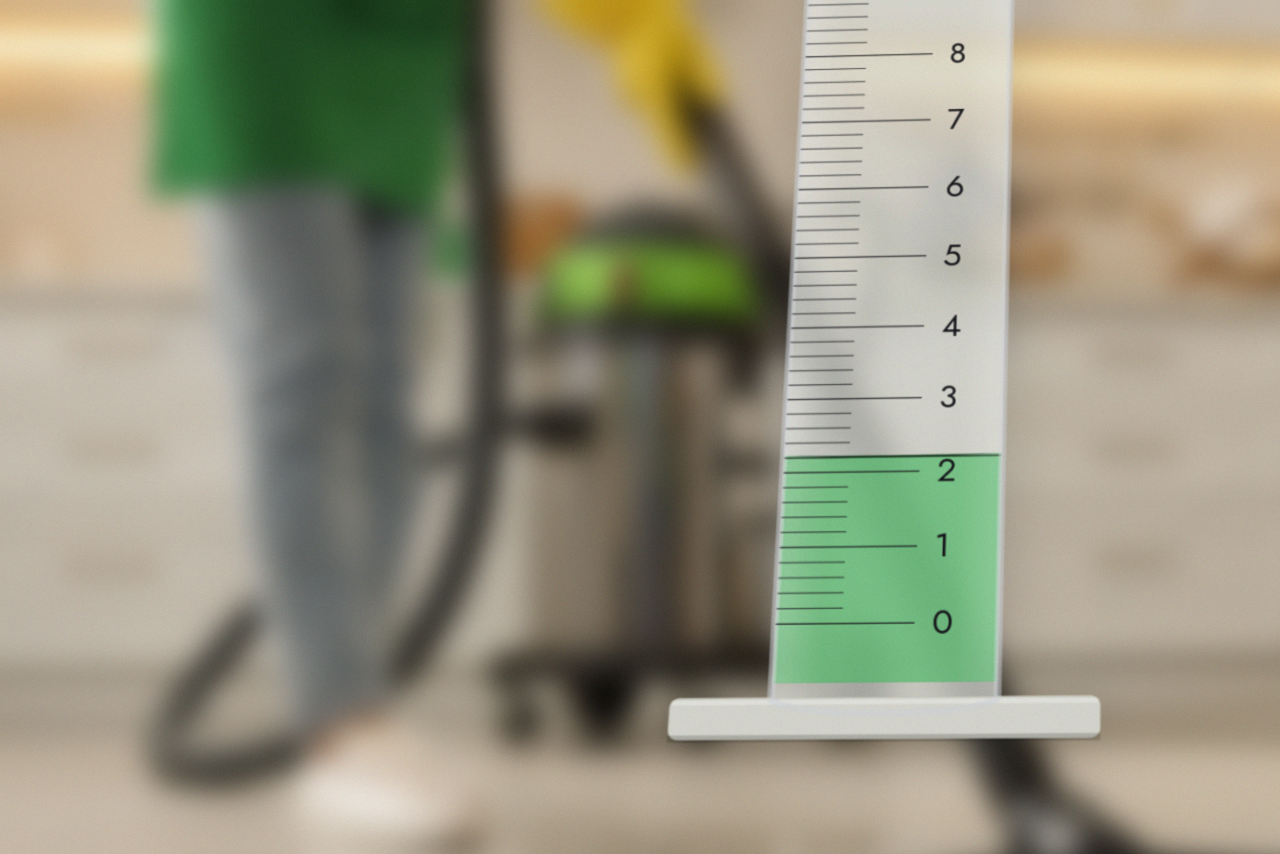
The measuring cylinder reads 2.2 mL
